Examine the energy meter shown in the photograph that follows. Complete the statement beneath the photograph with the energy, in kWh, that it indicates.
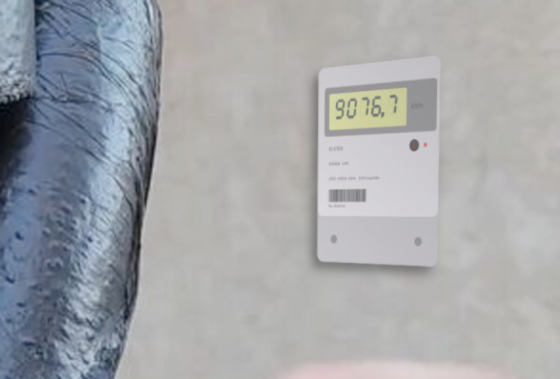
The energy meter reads 9076.7 kWh
